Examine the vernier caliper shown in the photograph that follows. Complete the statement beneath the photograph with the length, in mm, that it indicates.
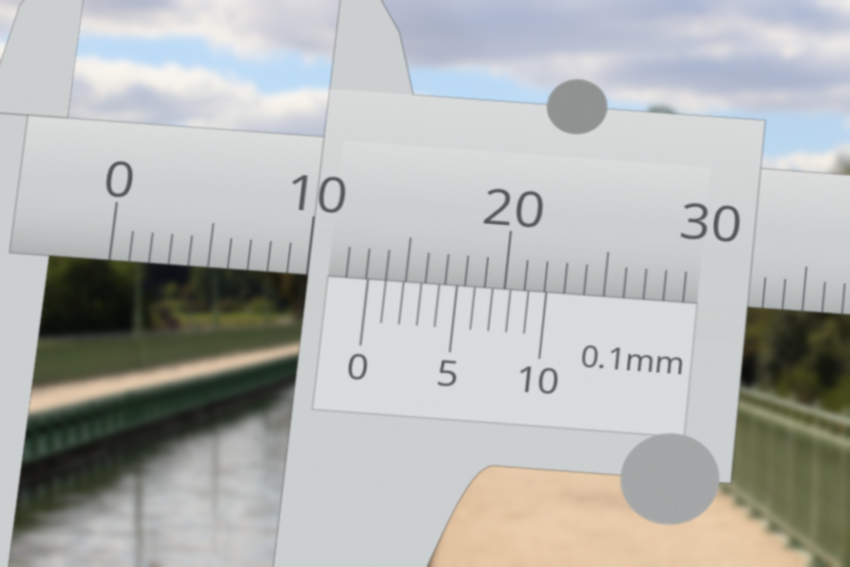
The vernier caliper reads 13.1 mm
